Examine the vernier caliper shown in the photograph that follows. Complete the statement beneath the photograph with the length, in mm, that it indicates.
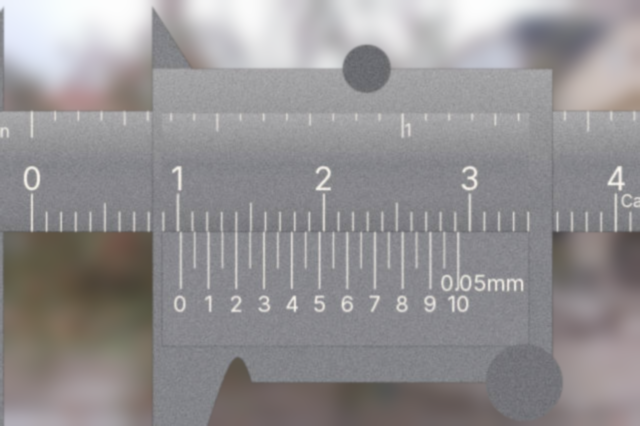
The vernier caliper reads 10.2 mm
